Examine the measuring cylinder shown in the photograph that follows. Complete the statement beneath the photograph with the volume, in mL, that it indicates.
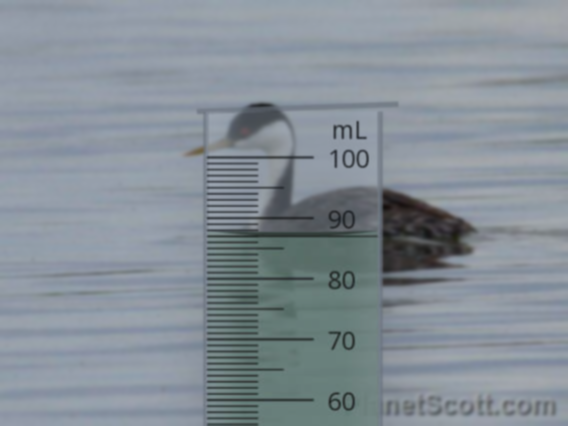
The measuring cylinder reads 87 mL
